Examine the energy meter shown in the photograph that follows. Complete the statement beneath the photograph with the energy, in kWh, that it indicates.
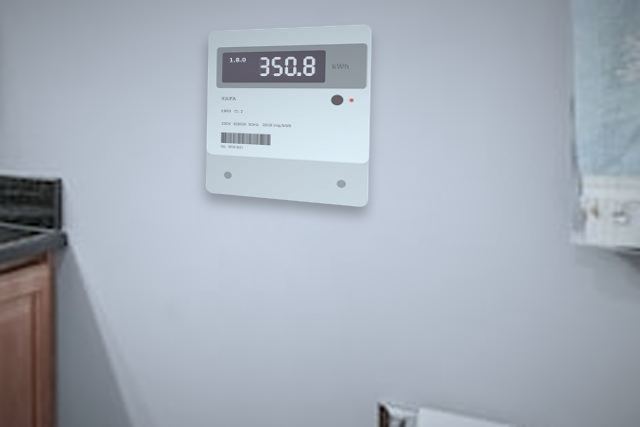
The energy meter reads 350.8 kWh
